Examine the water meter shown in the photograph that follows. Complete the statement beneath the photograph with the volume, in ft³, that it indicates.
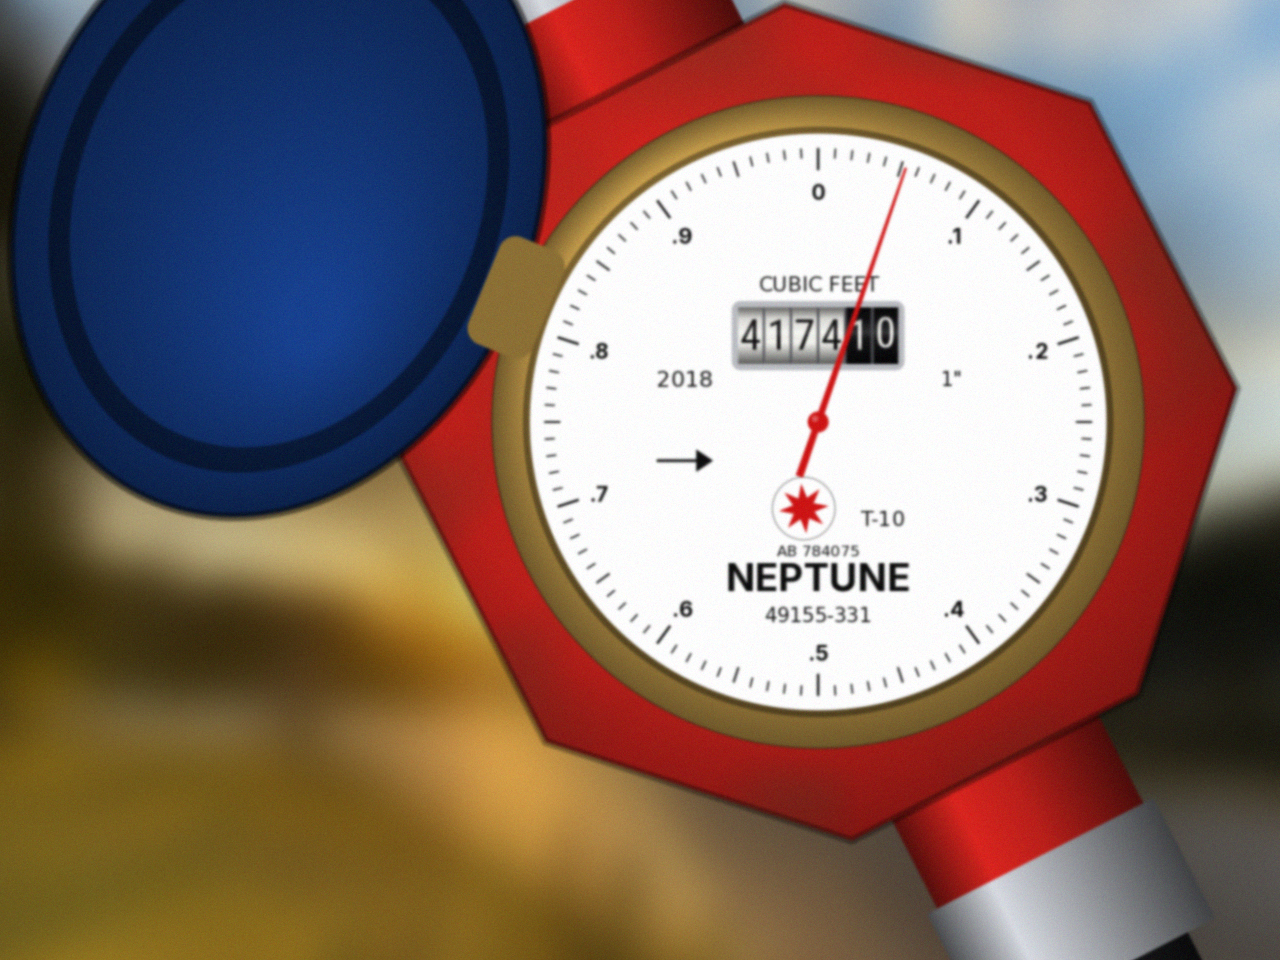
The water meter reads 417410.05 ft³
